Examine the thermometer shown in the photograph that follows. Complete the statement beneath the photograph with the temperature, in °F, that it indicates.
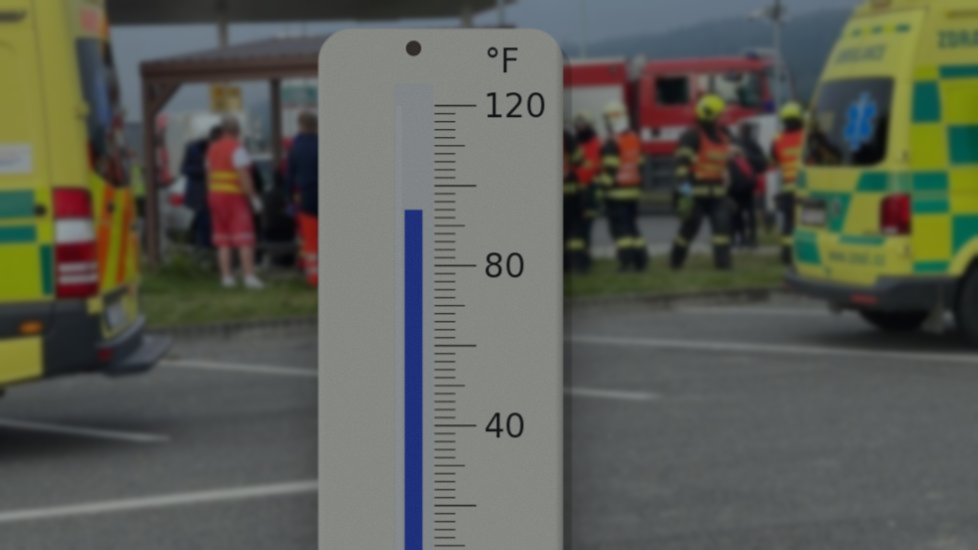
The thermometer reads 94 °F
